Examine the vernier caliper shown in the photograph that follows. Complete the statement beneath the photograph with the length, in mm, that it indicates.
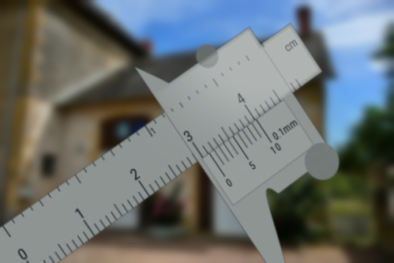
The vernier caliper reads 31.2 mm
